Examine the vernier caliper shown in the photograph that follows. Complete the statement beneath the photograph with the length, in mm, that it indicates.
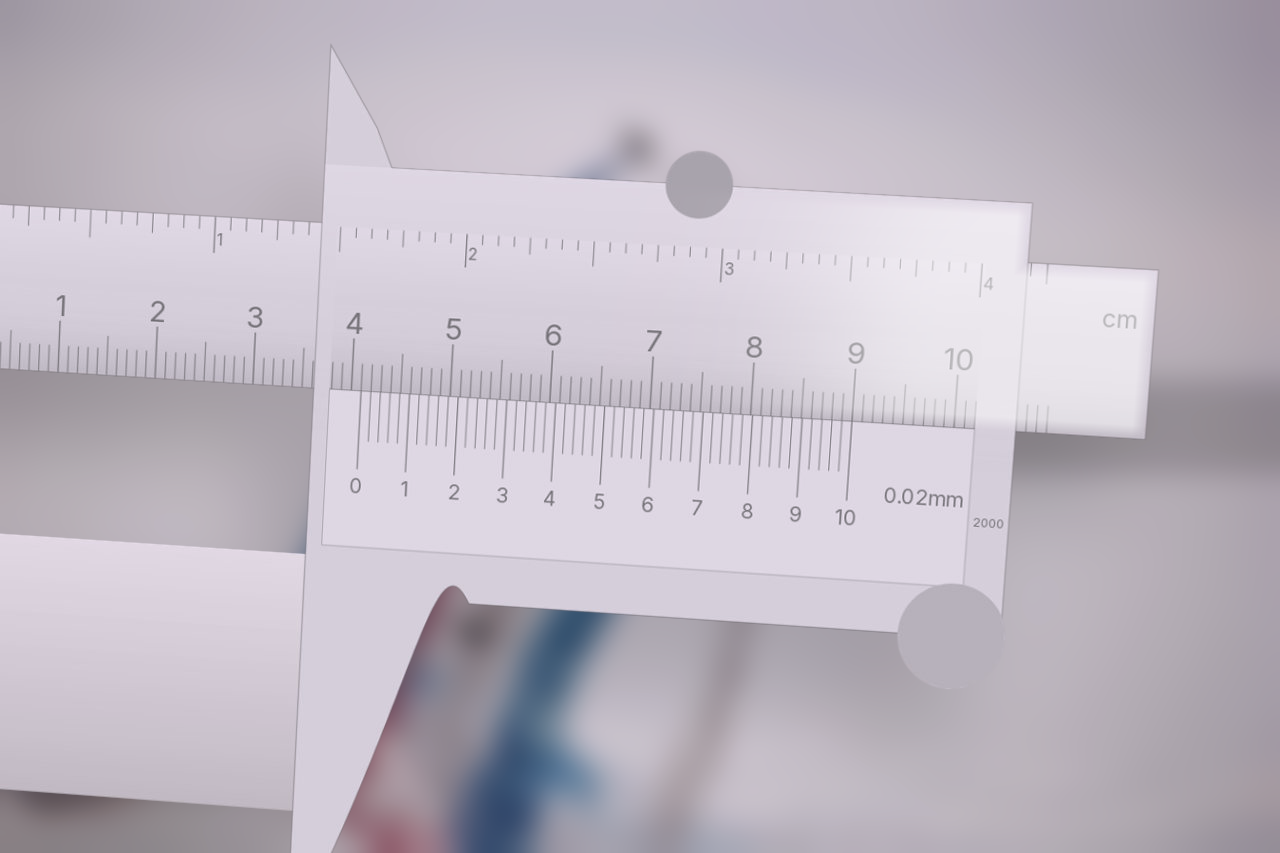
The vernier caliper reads 41.0 mm
